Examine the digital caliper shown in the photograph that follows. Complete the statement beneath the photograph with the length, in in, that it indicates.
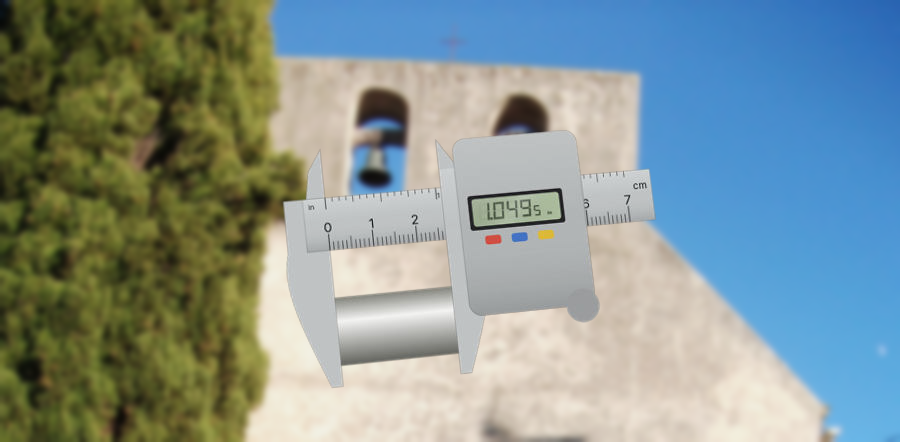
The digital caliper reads 1.0495 in
